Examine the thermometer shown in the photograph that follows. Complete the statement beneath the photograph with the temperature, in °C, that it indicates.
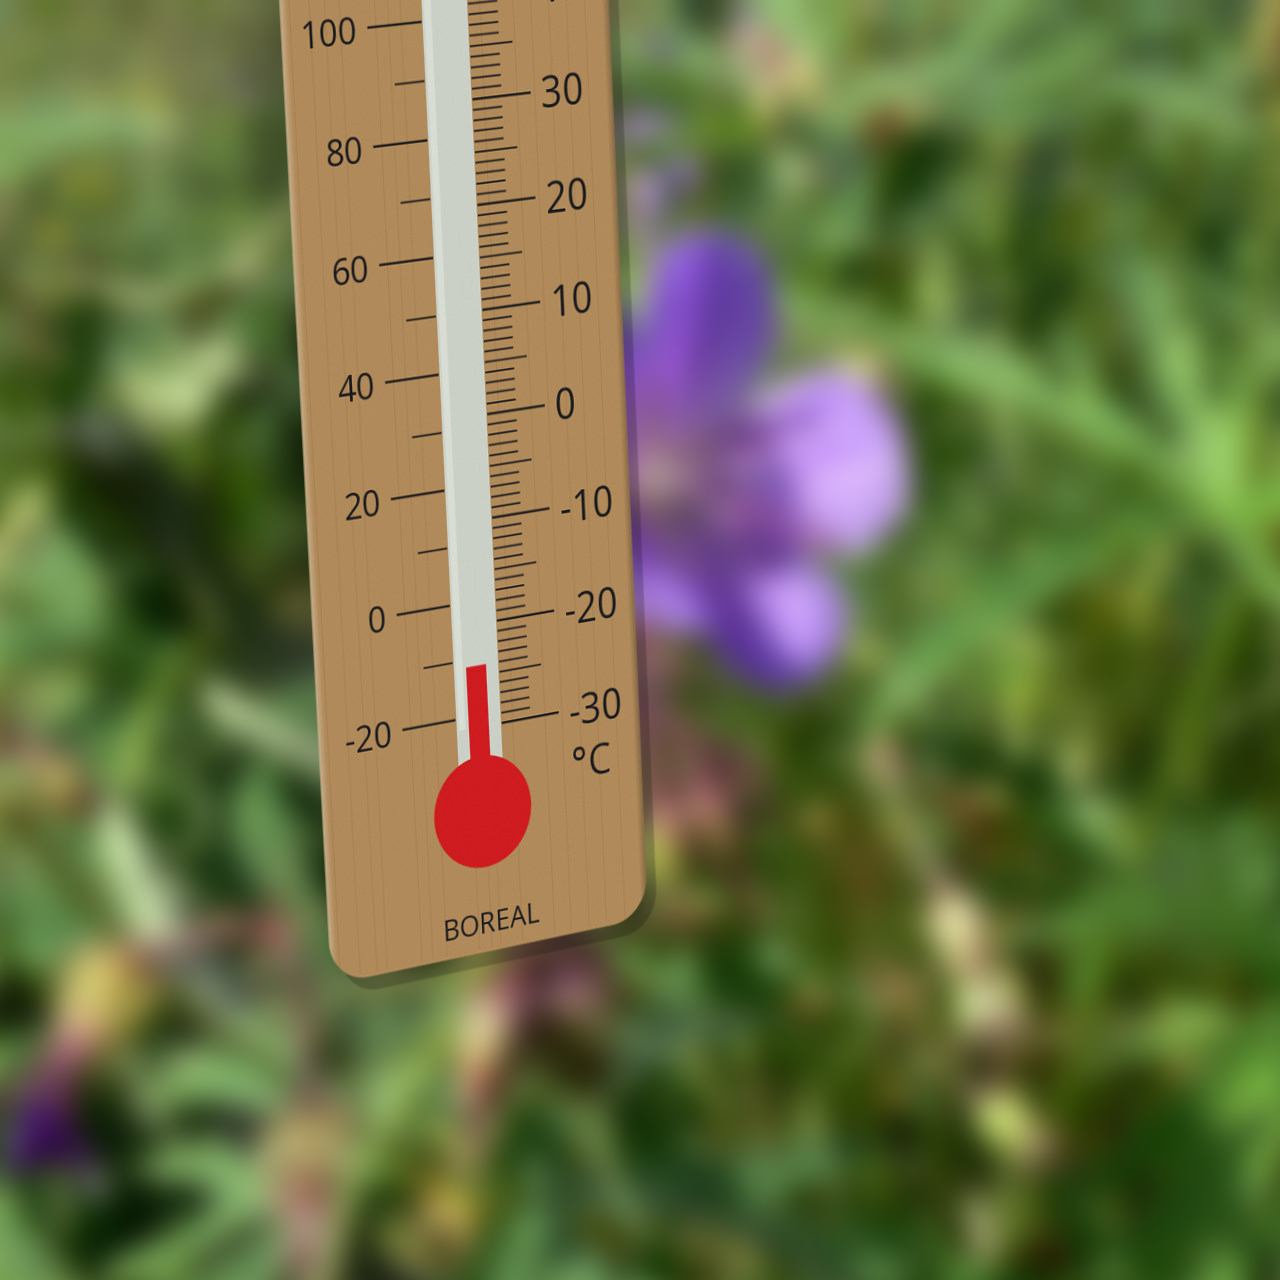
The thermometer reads -24 °C
